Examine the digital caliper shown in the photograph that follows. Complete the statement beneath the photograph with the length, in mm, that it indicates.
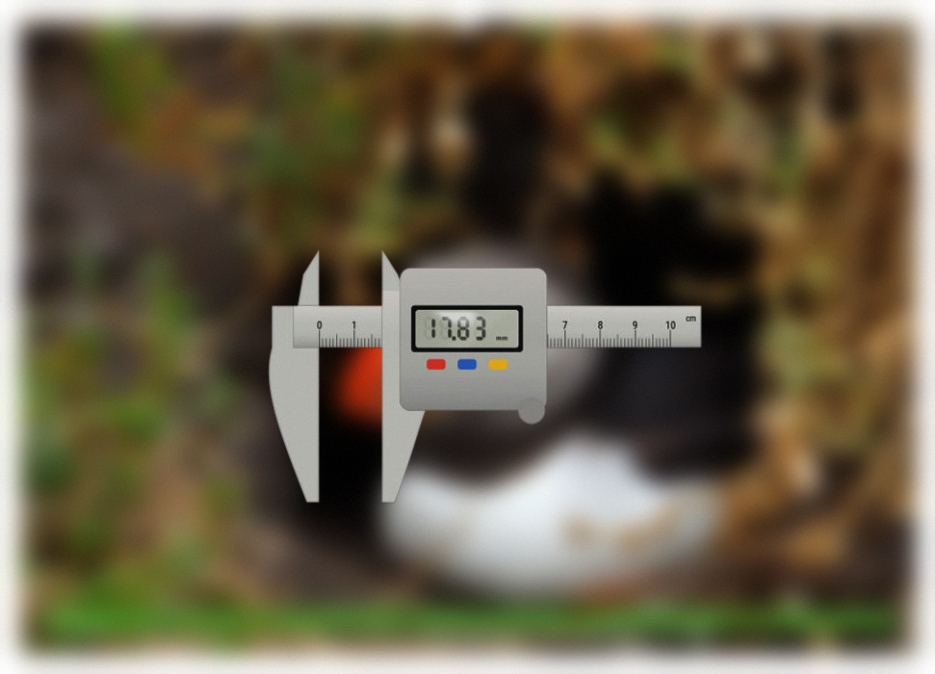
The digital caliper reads 17.83 mm
